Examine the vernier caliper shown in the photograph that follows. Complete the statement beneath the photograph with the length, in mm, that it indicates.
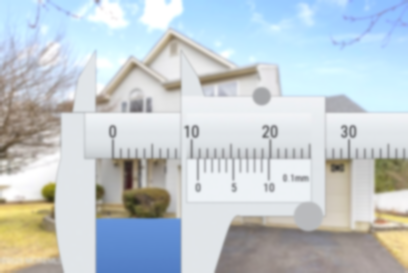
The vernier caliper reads 10.8 mm
